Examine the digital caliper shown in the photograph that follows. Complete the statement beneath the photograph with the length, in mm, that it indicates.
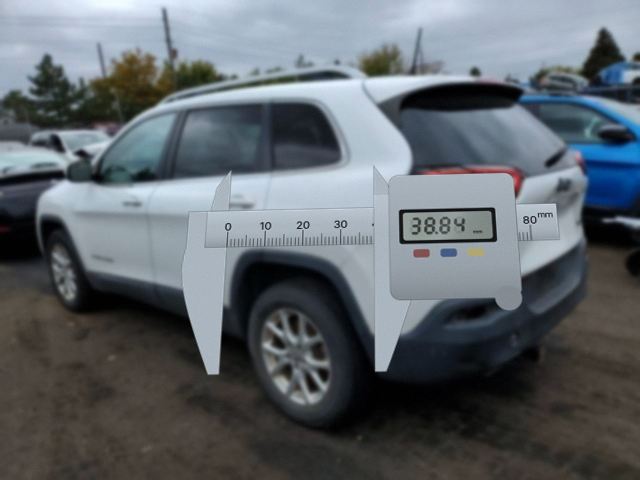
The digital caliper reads 38.84 mm
